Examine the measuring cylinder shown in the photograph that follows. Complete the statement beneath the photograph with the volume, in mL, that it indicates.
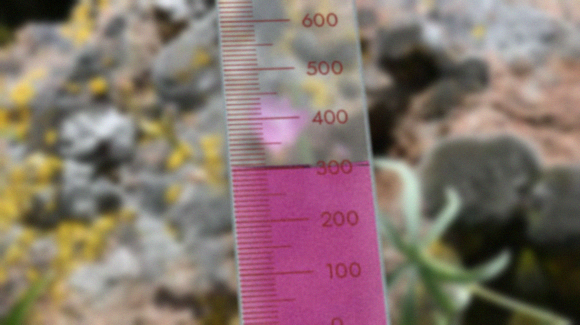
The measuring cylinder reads 300 mL
